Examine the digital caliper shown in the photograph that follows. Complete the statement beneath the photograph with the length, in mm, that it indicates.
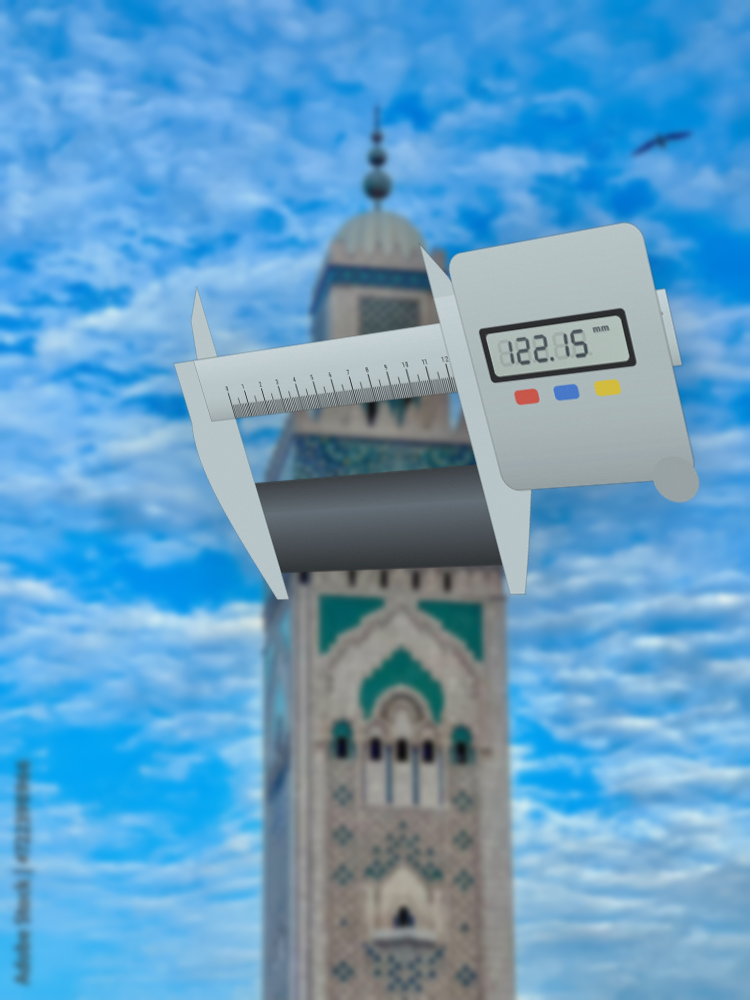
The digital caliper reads 122.15 mm
